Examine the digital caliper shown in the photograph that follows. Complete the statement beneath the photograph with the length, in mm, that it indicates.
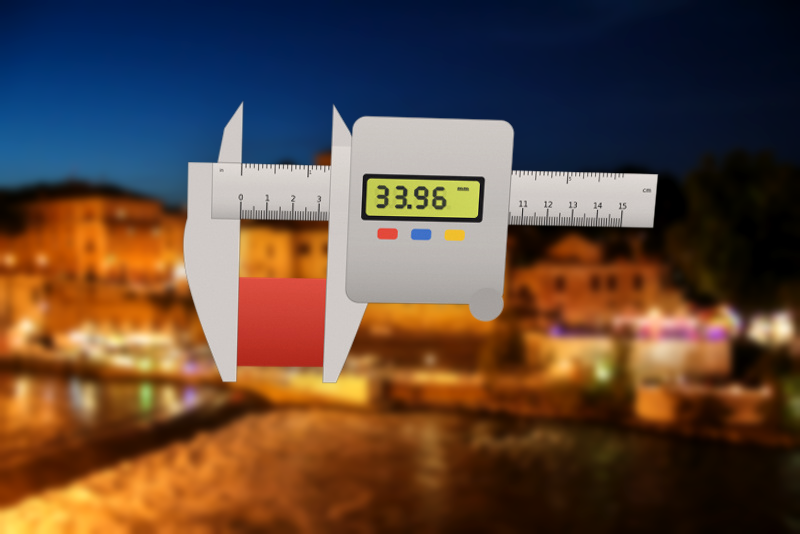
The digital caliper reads 33.96 mm
